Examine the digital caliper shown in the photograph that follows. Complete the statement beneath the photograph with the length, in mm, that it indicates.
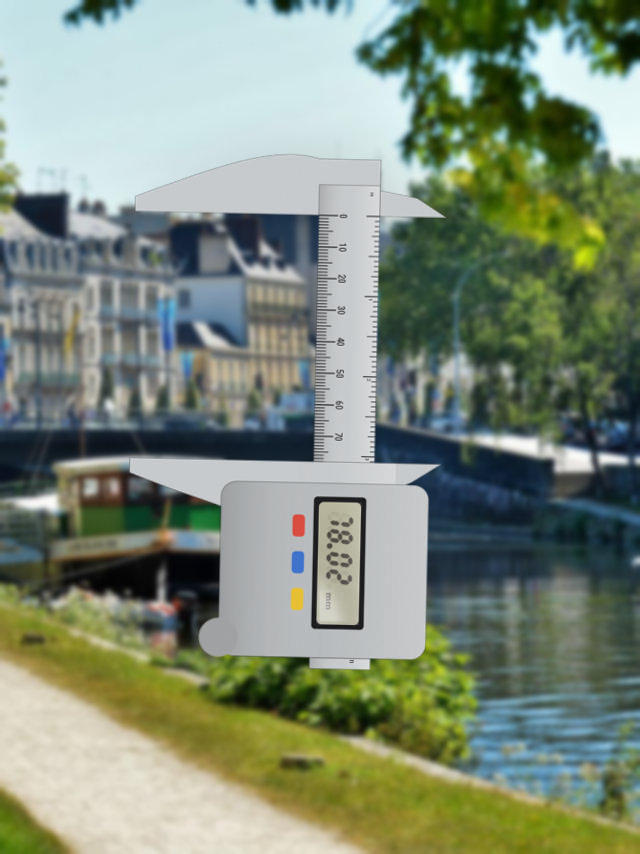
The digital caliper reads 78.02 mm
